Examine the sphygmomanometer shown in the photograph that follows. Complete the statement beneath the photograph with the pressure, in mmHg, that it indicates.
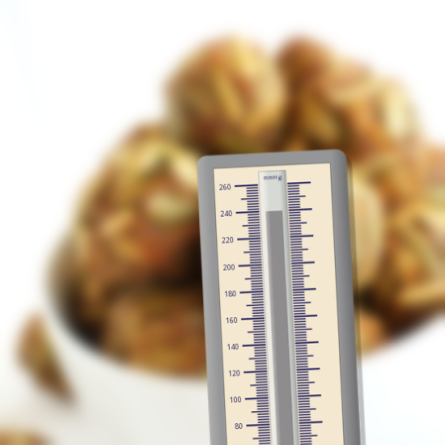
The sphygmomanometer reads 240 mmHg
